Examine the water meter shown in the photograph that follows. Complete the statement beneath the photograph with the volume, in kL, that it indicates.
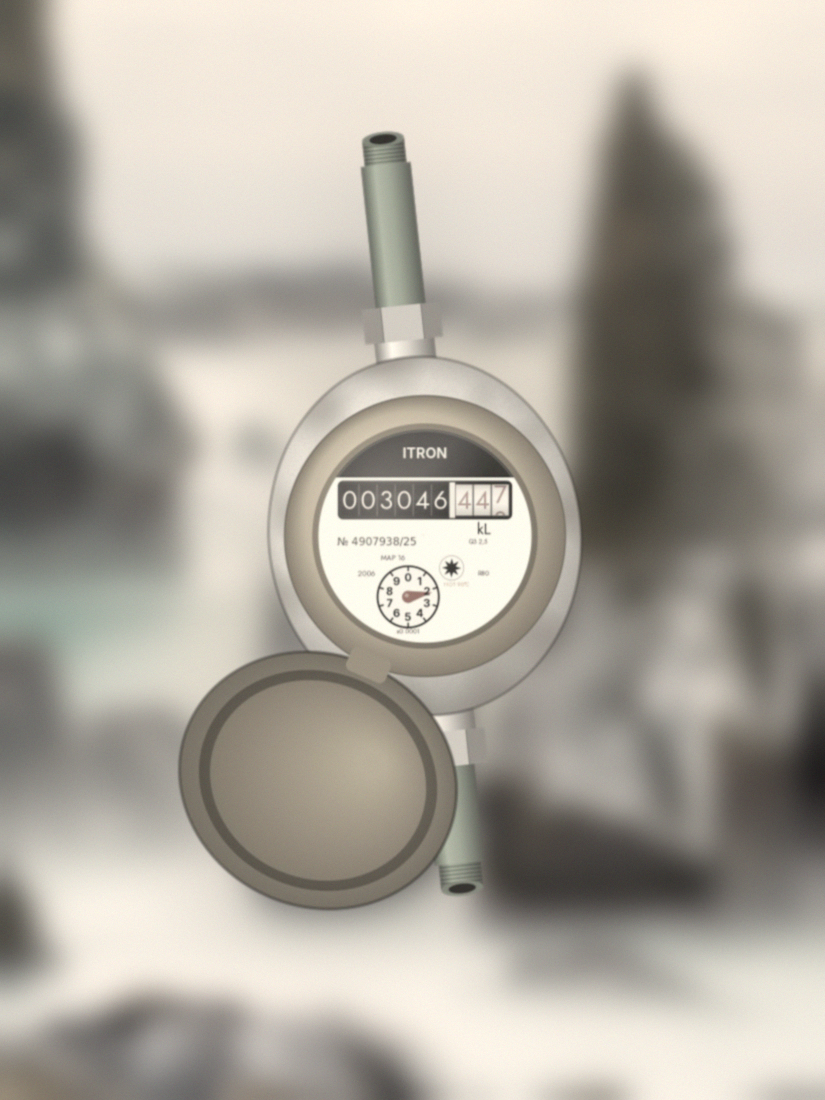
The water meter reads 3046.4472 kL
